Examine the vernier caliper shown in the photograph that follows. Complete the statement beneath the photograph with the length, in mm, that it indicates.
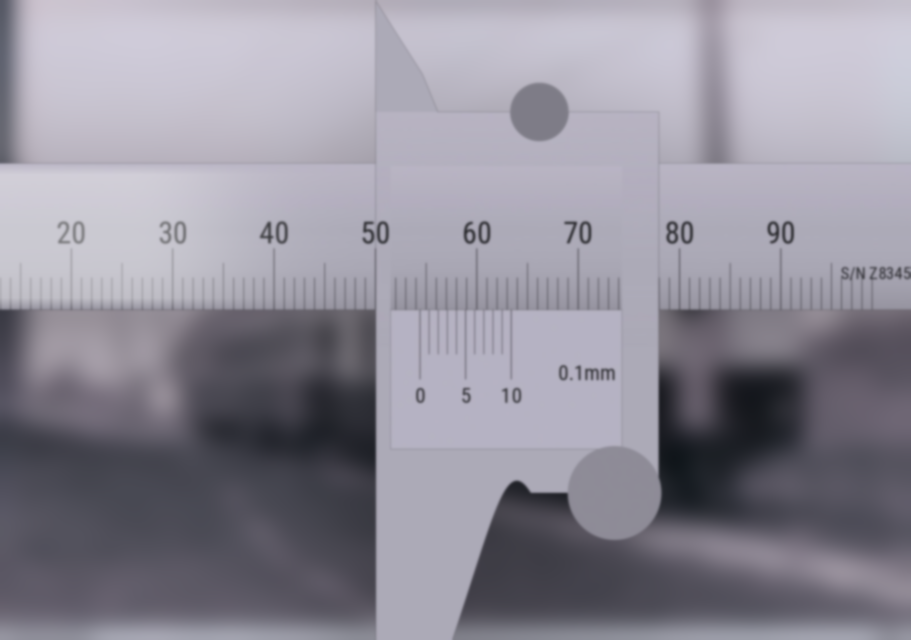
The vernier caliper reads 54.4 mm
